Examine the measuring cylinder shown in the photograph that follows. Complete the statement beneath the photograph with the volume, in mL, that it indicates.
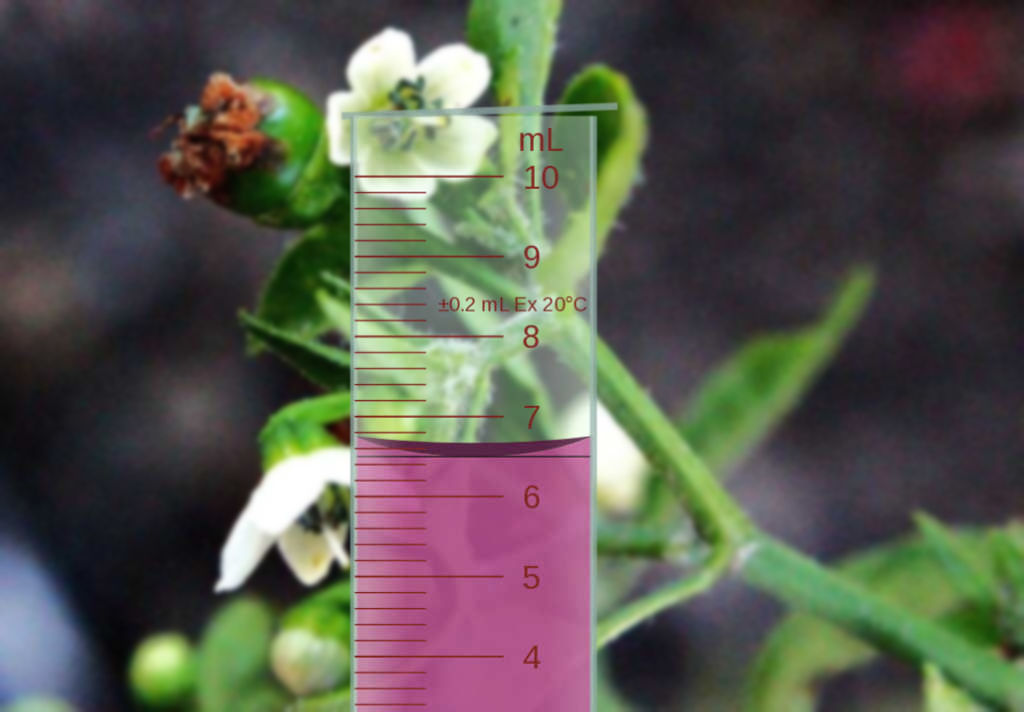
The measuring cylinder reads 6.5 mL
